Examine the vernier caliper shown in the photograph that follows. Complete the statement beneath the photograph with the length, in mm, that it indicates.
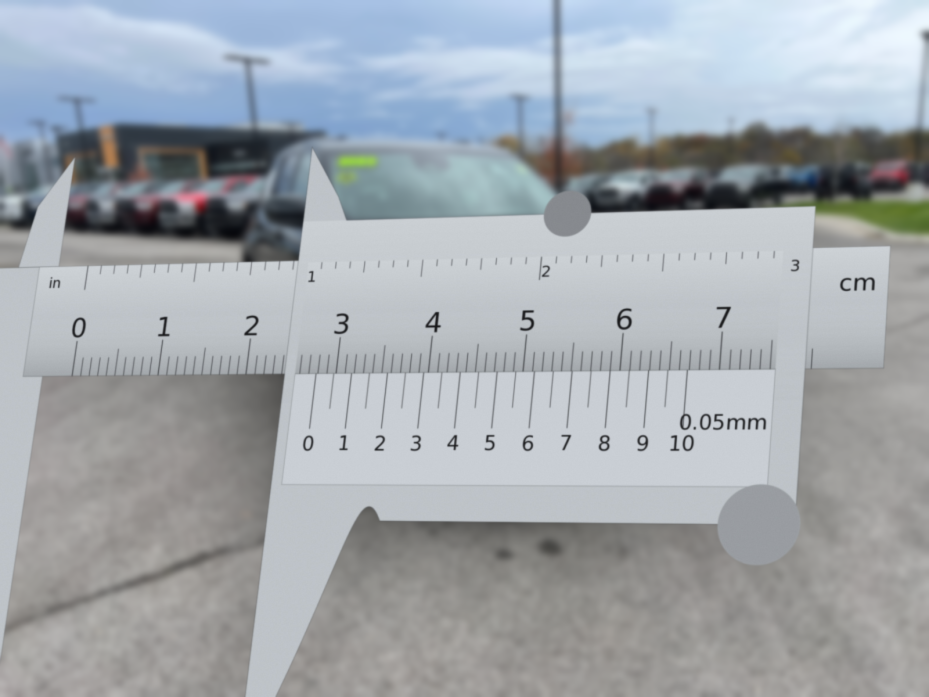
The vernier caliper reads 27.8 mm
